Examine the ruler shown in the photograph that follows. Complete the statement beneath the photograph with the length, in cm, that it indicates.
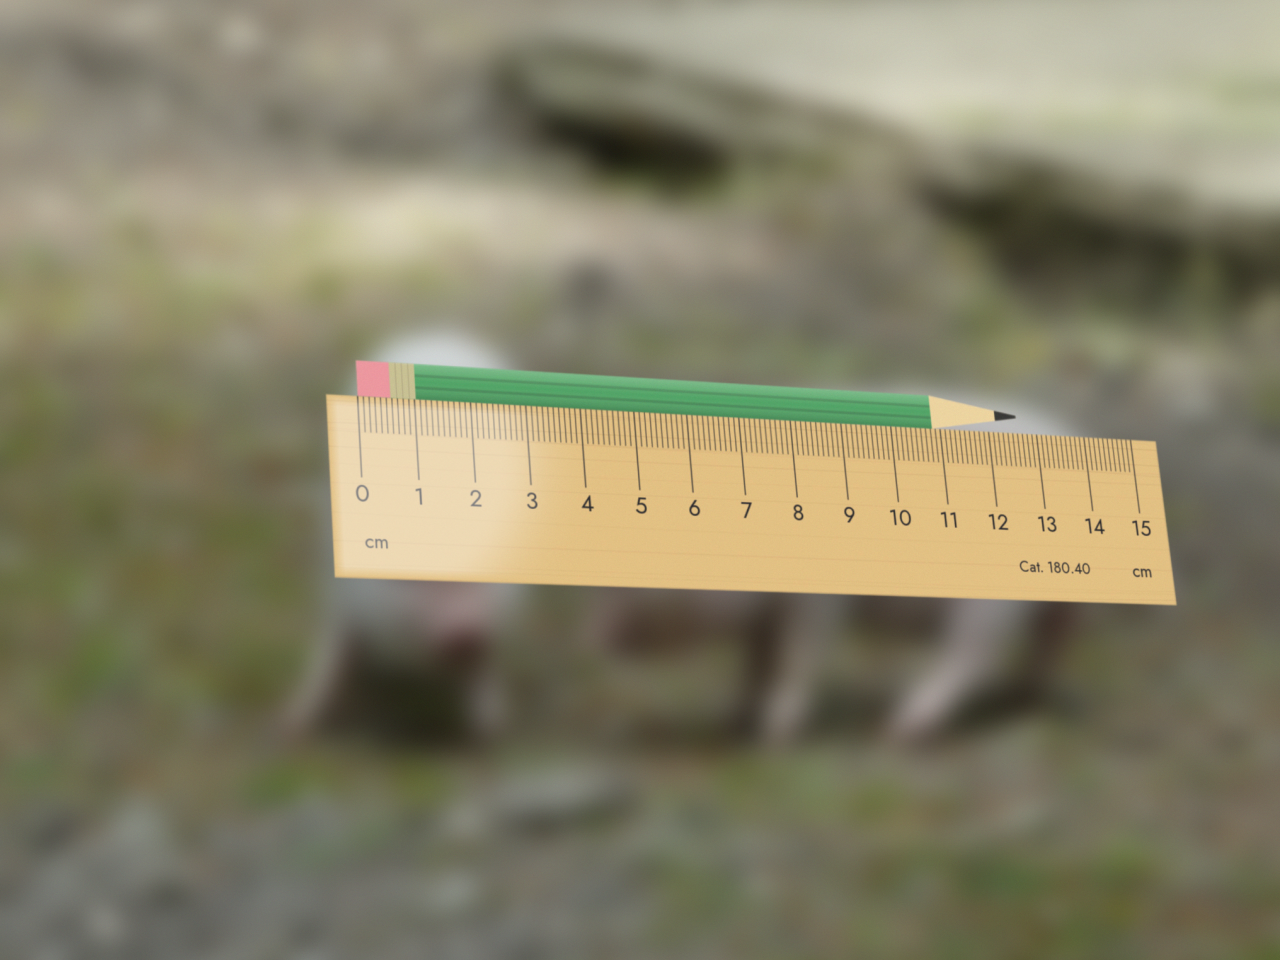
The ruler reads 12.6 cm
